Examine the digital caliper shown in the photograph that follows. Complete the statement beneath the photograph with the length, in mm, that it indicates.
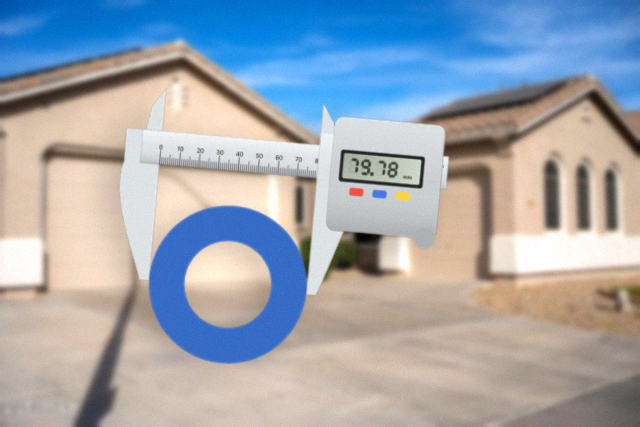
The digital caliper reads 79.78 mm
